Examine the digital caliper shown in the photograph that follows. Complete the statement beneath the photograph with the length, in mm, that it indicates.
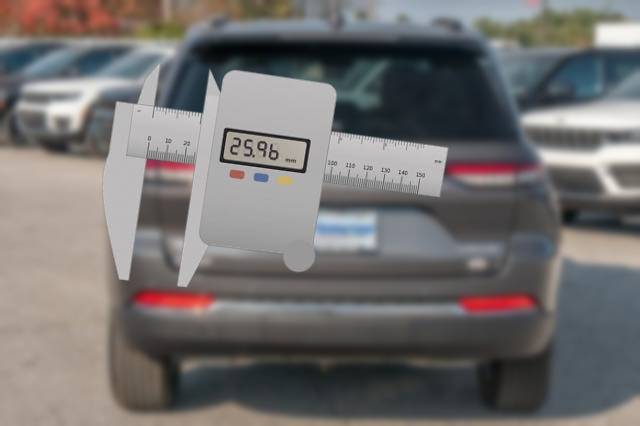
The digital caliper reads 25.96 mm
